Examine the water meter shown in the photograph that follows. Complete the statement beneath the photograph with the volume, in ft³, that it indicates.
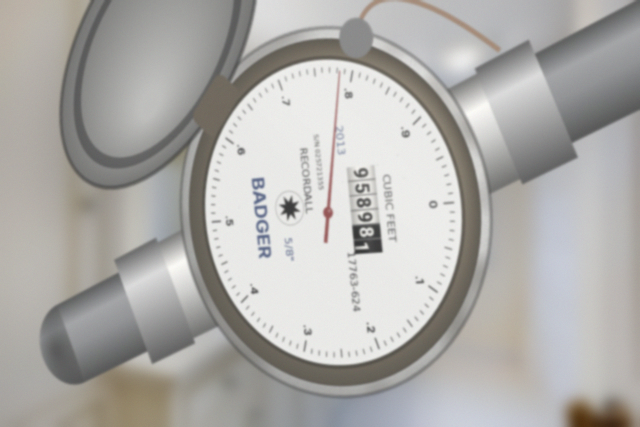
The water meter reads 958980.78 ft³
